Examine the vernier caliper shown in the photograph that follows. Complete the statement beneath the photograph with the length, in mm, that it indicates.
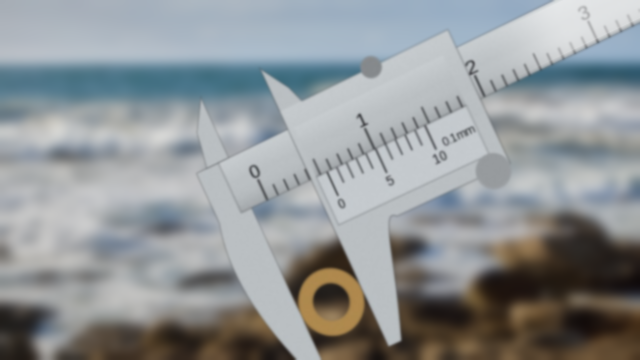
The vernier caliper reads 5.6 mm
